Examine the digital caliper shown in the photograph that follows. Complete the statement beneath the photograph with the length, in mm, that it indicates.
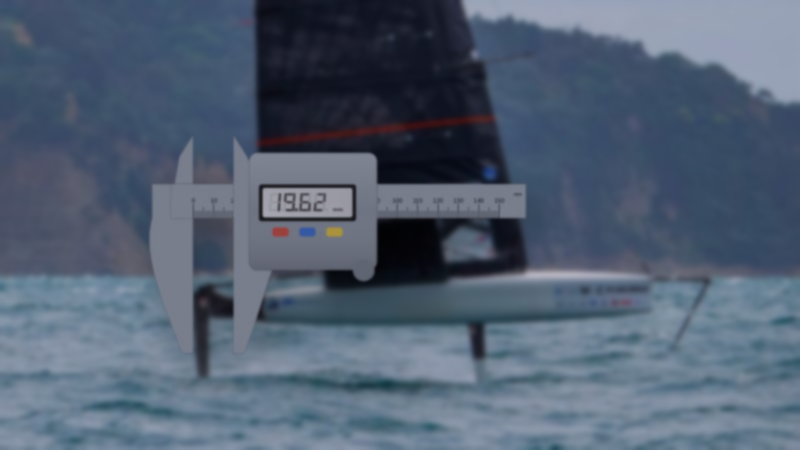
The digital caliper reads 19.62 mm
